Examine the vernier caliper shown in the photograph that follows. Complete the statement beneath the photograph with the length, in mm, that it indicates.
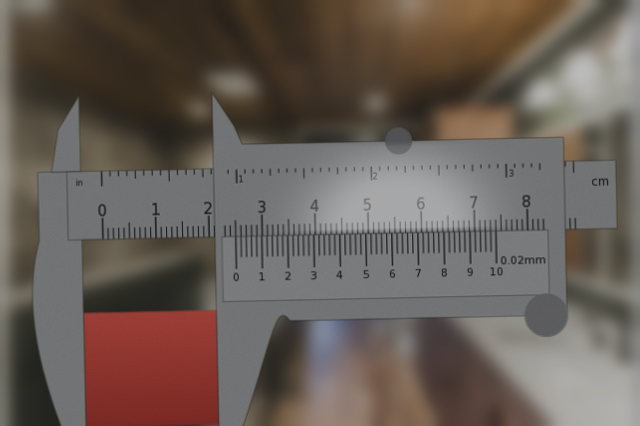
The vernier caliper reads 25.0 mm
